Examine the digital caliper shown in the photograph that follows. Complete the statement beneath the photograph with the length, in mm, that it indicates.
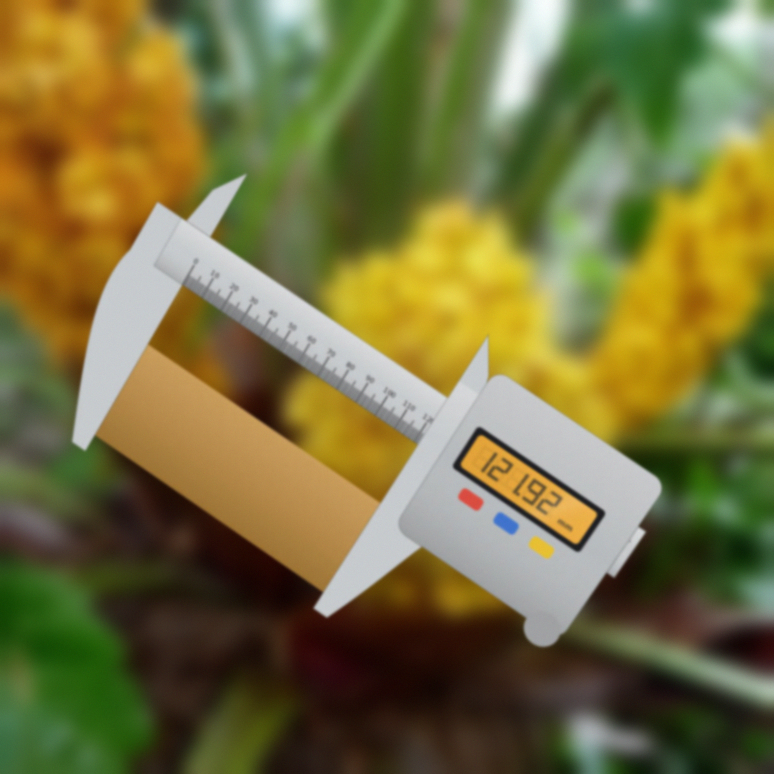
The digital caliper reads 121.92 mm
